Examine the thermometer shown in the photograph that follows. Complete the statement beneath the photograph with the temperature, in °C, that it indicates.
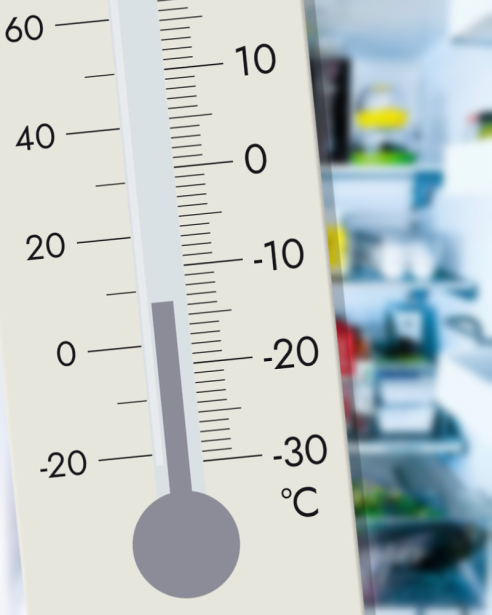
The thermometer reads -13.5 °C
